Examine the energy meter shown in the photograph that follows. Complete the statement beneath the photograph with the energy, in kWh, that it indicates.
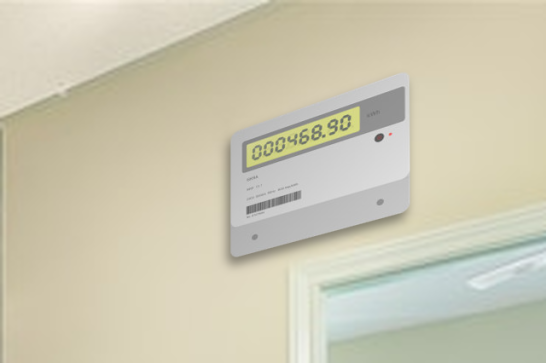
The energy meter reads 468.90 kWh
